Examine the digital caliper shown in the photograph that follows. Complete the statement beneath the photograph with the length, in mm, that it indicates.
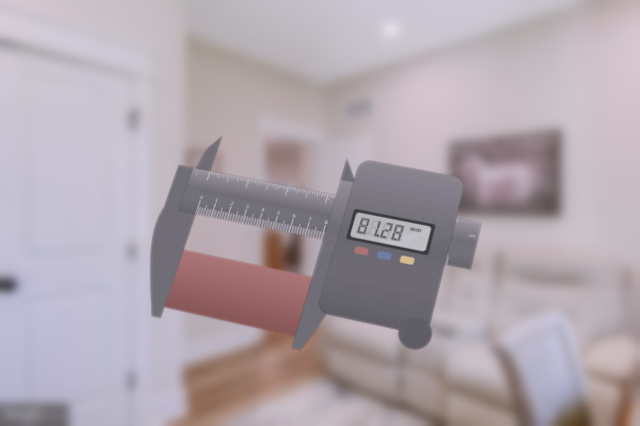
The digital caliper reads 81.28 mm
